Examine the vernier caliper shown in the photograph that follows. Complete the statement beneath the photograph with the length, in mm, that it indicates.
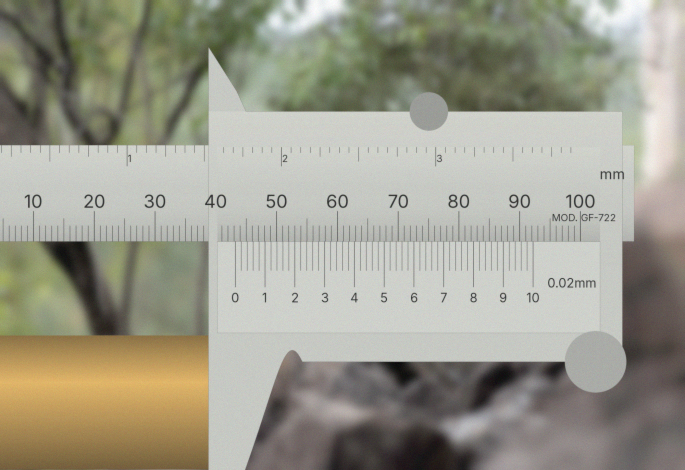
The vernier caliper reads 43.2 mm
